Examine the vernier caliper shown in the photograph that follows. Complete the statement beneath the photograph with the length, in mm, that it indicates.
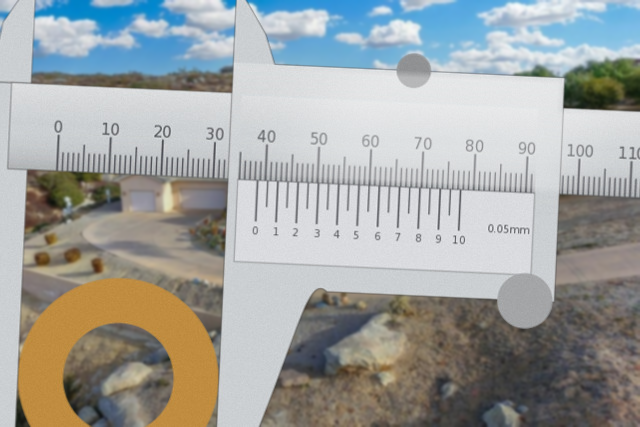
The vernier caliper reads 38.5 mm
